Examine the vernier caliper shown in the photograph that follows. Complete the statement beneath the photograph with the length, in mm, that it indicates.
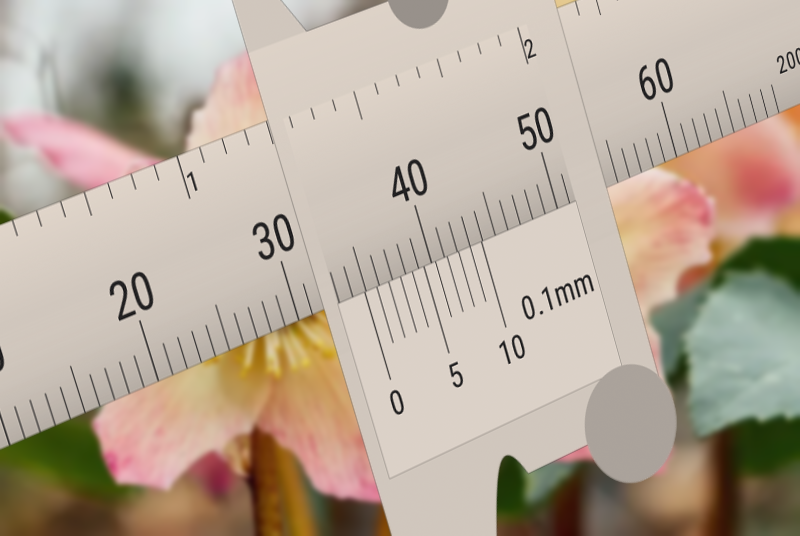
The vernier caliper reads 34.9 mm
